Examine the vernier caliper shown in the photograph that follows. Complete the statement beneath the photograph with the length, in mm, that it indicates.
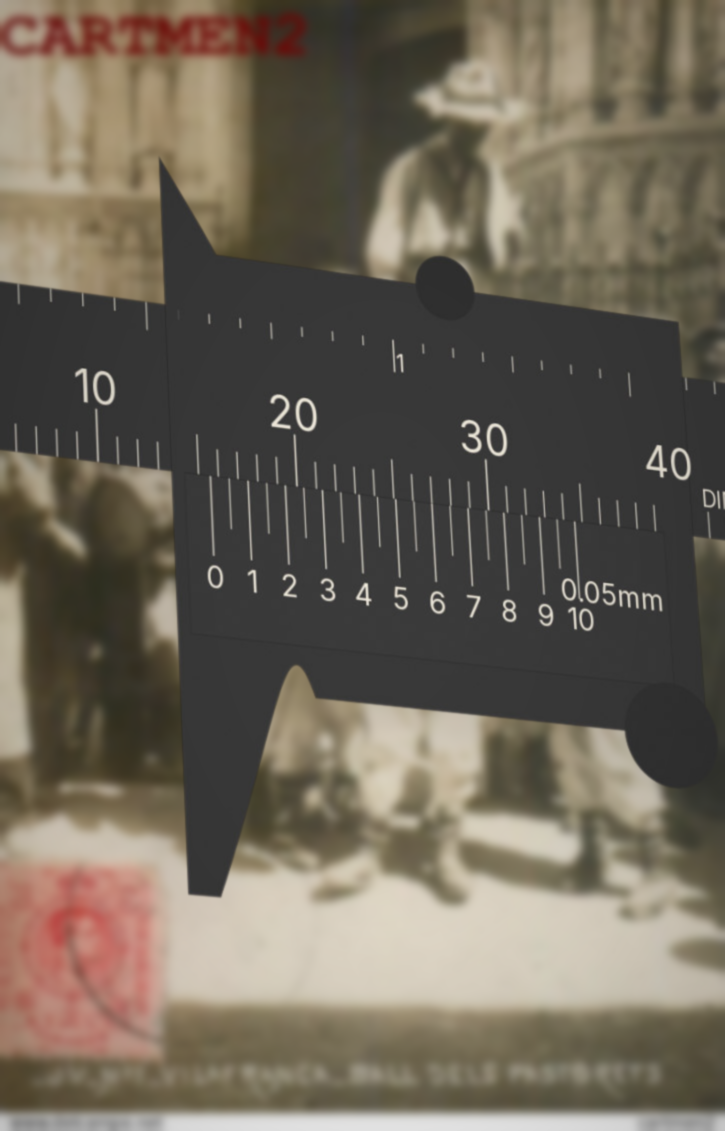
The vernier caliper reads 15.6 mm
